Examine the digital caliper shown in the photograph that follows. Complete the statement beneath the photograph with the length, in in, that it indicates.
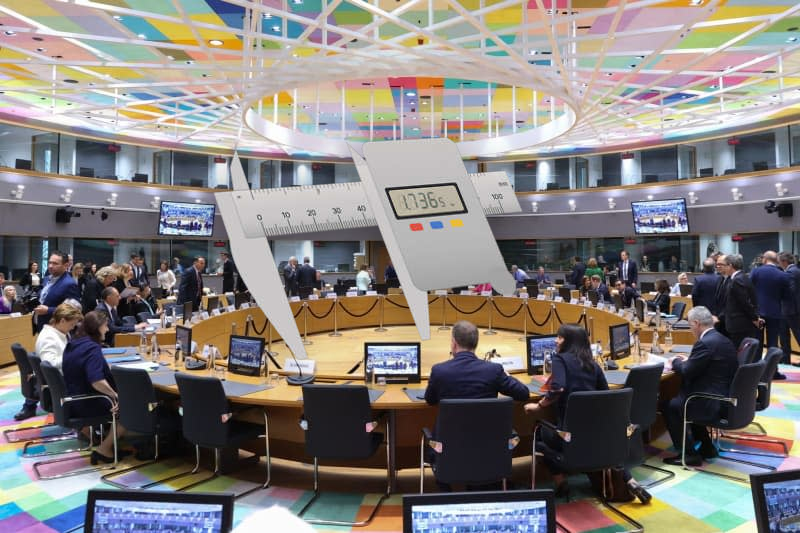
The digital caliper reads 1.7365 in
